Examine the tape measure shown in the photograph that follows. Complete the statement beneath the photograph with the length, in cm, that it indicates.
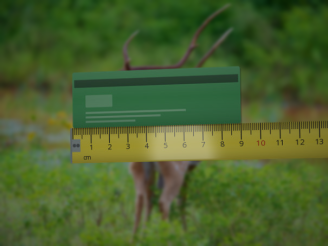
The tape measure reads 9 cm
